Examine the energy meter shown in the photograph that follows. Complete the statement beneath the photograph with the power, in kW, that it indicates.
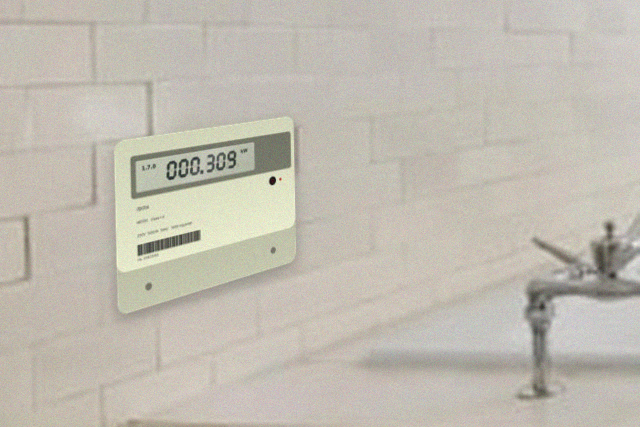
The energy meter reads 0.309 kW
